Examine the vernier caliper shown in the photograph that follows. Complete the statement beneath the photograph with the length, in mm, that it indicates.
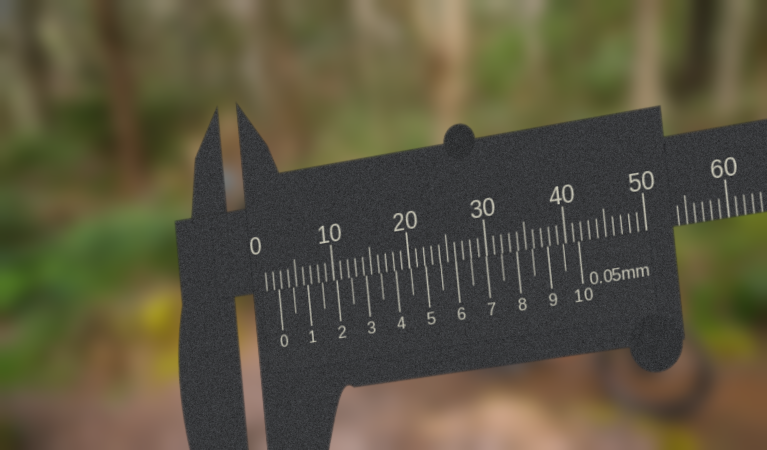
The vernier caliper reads 2.6 mm
